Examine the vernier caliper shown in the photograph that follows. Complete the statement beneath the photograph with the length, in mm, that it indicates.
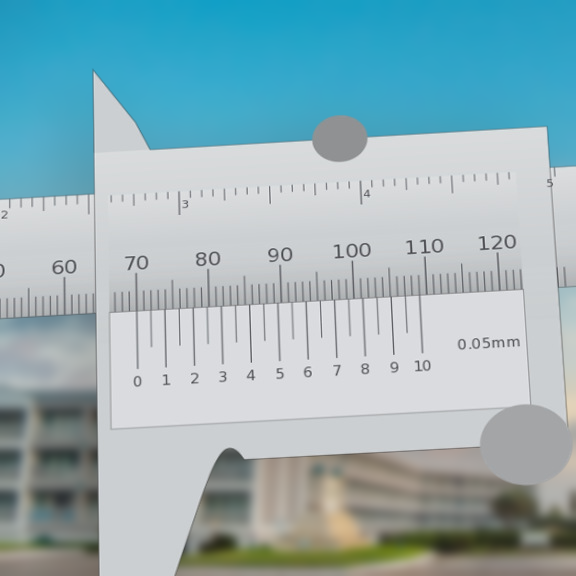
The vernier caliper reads 70.0 mm
